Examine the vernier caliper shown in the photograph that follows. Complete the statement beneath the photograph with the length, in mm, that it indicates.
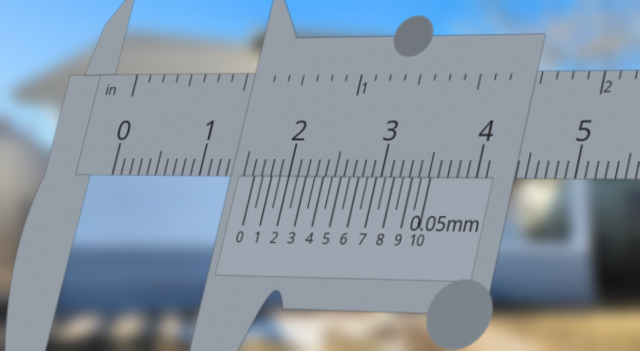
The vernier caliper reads 16.2 mm
